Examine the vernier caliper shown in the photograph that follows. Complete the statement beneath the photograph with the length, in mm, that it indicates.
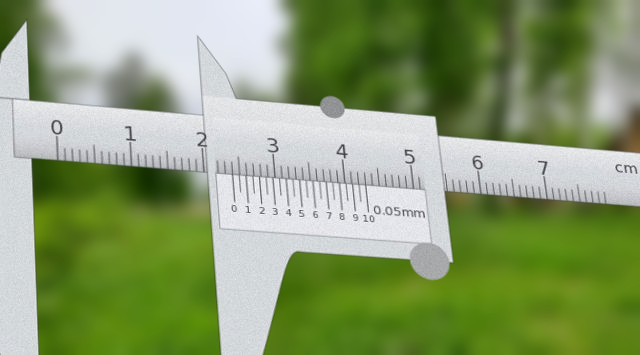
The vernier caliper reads 24.0 mm
